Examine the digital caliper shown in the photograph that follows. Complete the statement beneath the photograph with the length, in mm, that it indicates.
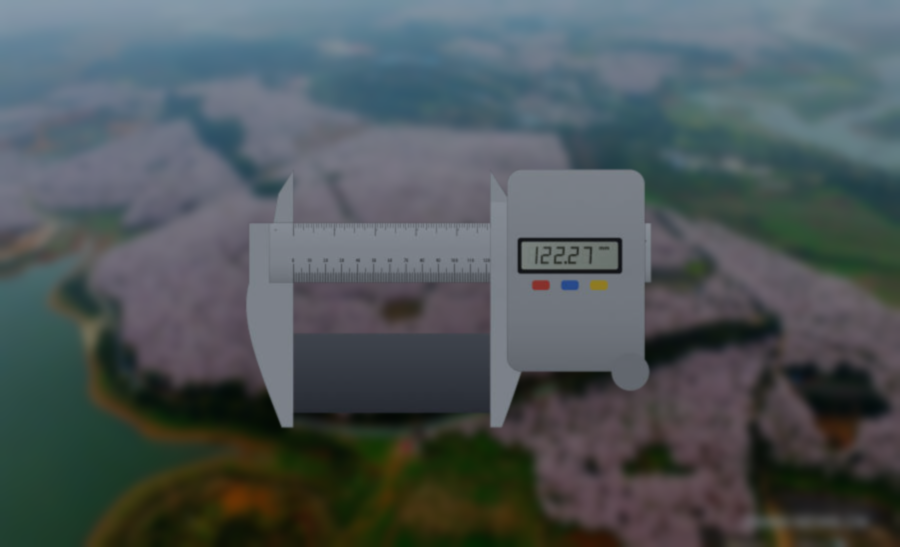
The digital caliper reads 122.27 mm
